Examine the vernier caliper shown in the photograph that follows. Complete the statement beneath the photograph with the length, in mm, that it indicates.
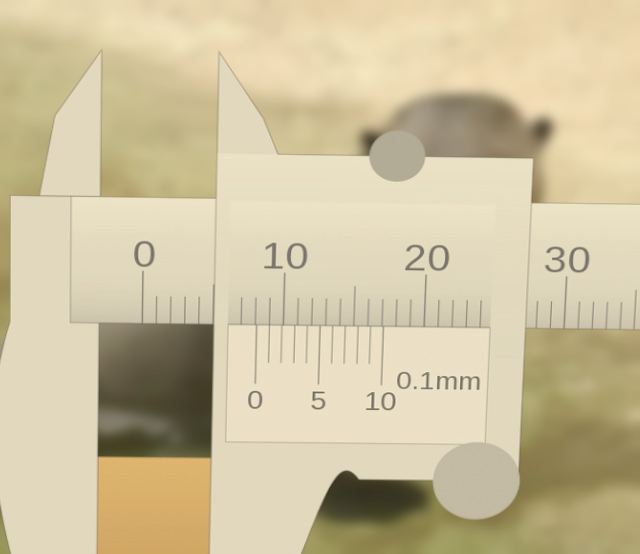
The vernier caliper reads 8.1 mm
